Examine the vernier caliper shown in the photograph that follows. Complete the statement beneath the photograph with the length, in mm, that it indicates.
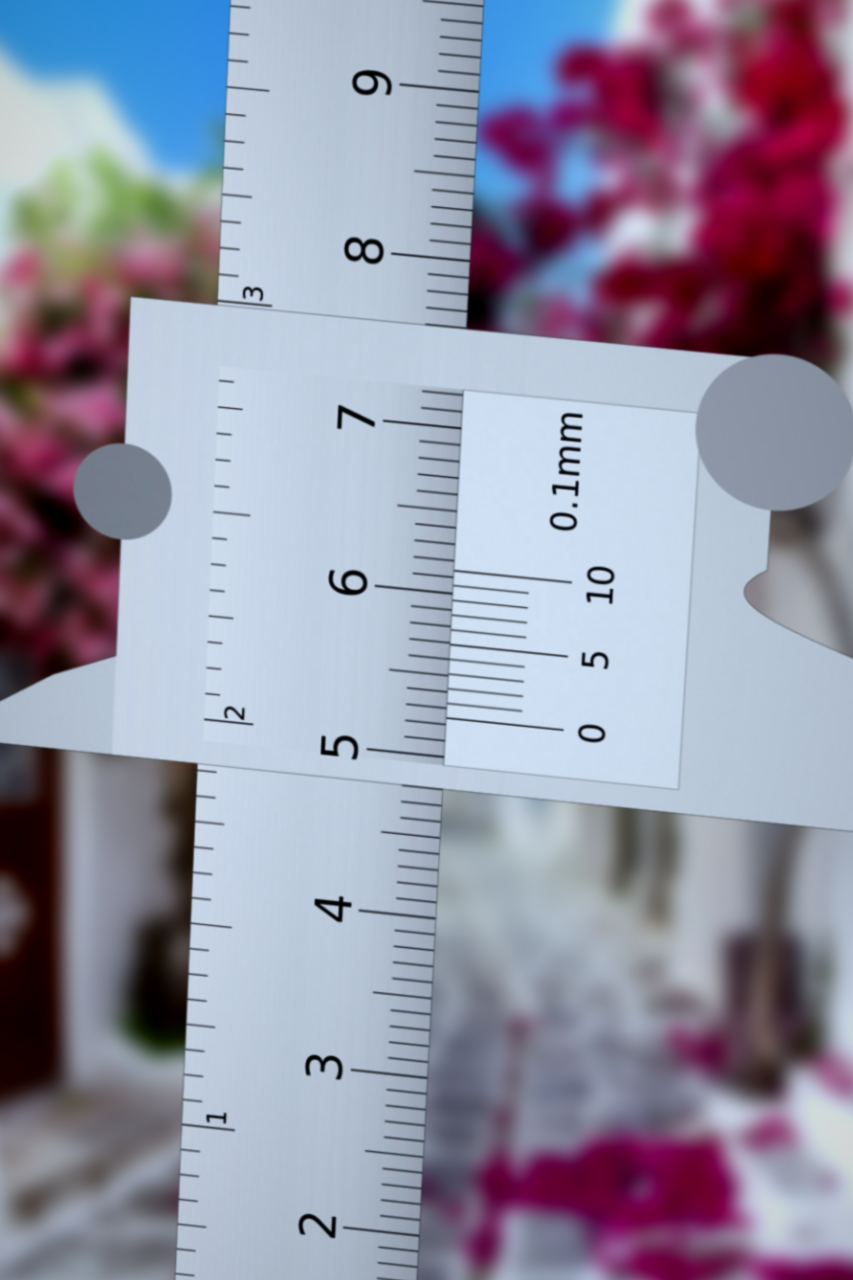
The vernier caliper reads 52.4 mm
